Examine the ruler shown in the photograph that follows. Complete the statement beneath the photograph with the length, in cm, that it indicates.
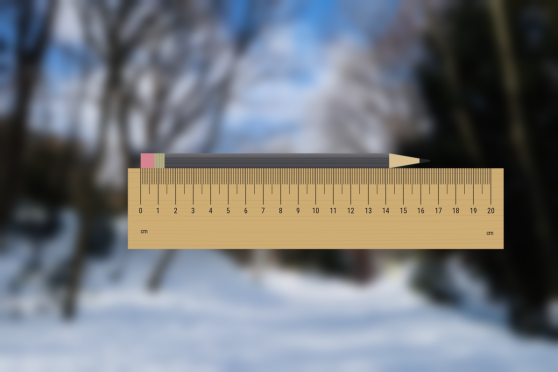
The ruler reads 16.5 cm
